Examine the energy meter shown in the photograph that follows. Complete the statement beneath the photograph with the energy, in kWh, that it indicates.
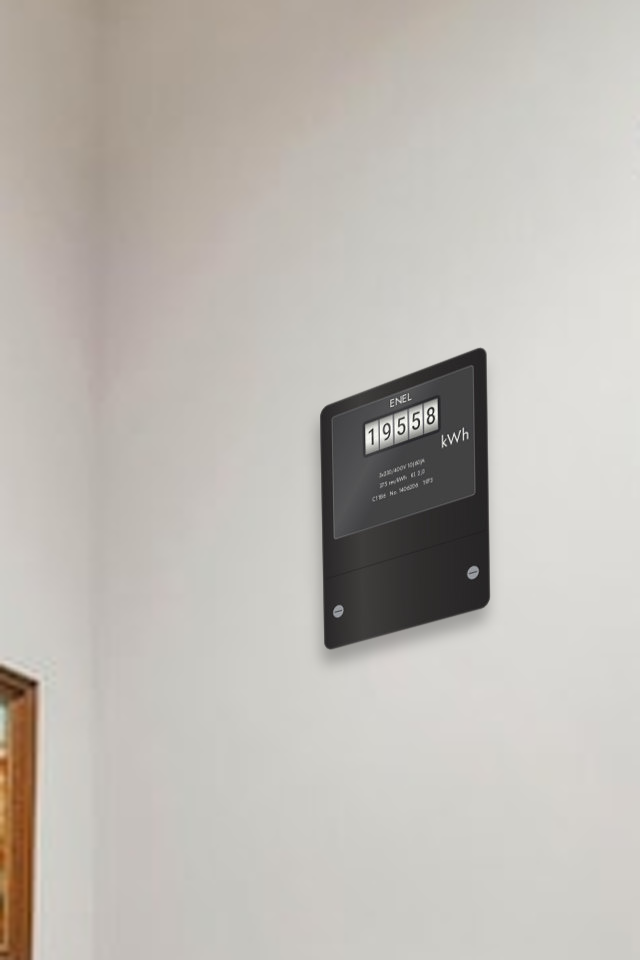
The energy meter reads 19558 kWh
